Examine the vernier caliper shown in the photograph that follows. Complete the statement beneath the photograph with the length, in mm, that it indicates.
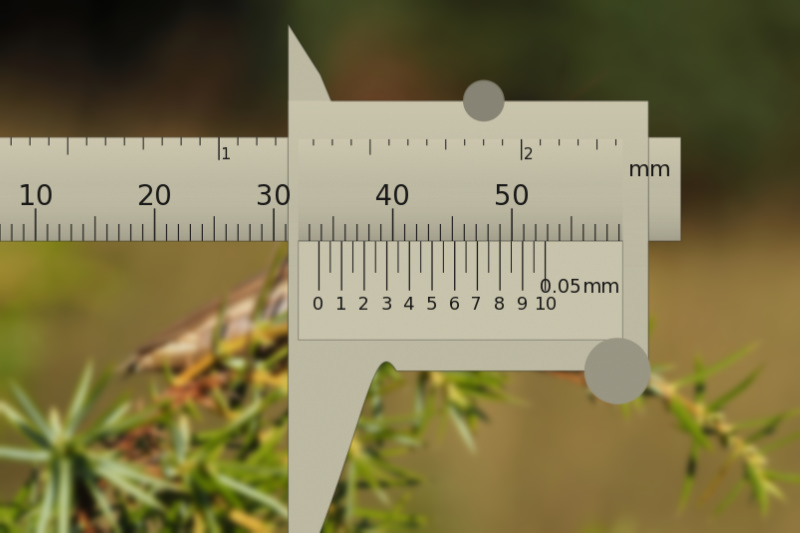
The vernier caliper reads 33.8 mm
